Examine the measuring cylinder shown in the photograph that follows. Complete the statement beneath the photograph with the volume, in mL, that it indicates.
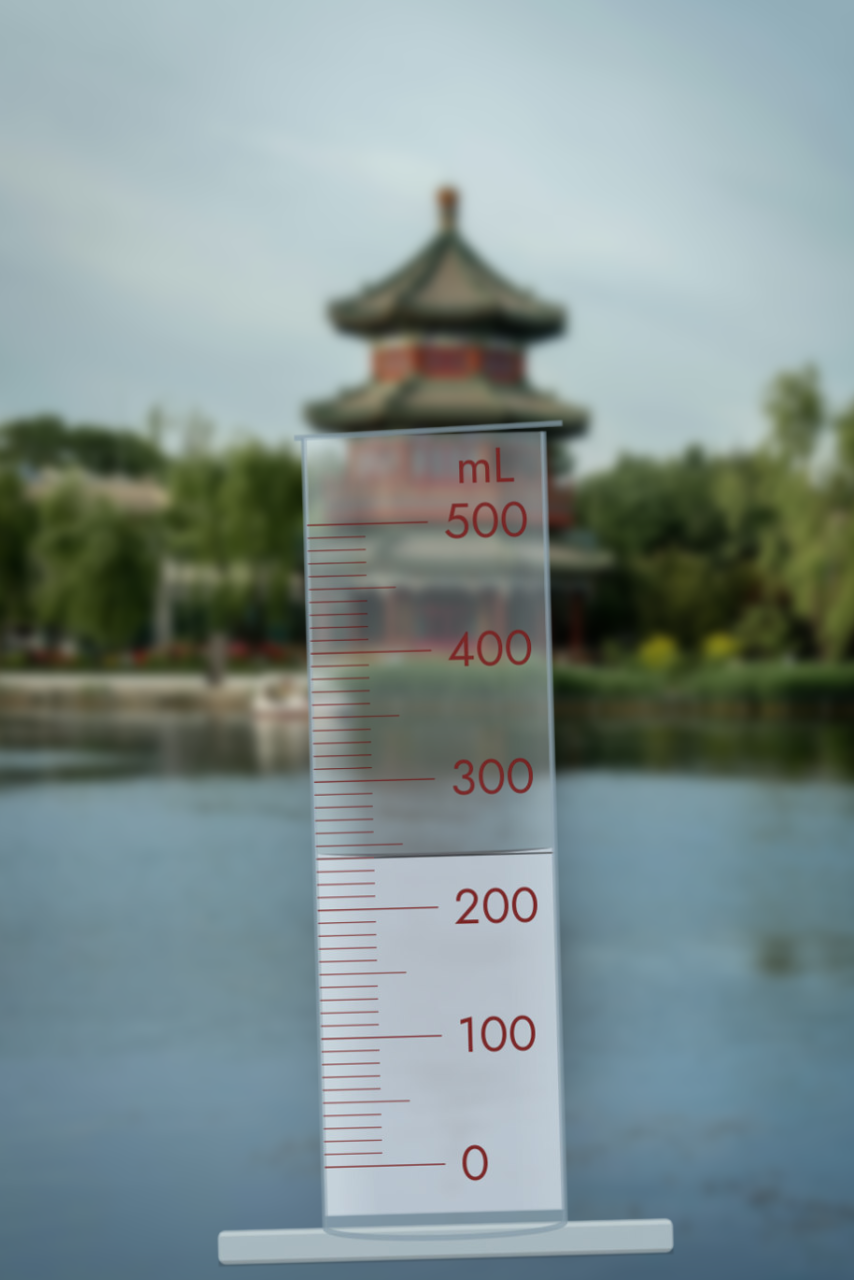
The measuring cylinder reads 240 mL
